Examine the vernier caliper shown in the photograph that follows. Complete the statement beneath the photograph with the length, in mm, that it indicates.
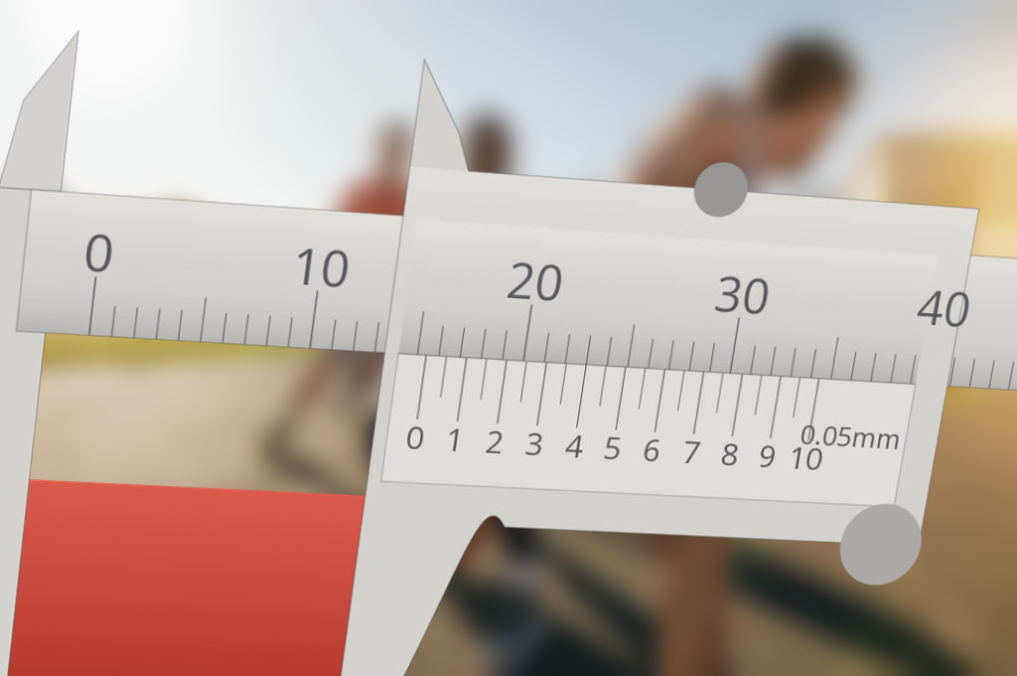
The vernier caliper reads 15.4 mm
